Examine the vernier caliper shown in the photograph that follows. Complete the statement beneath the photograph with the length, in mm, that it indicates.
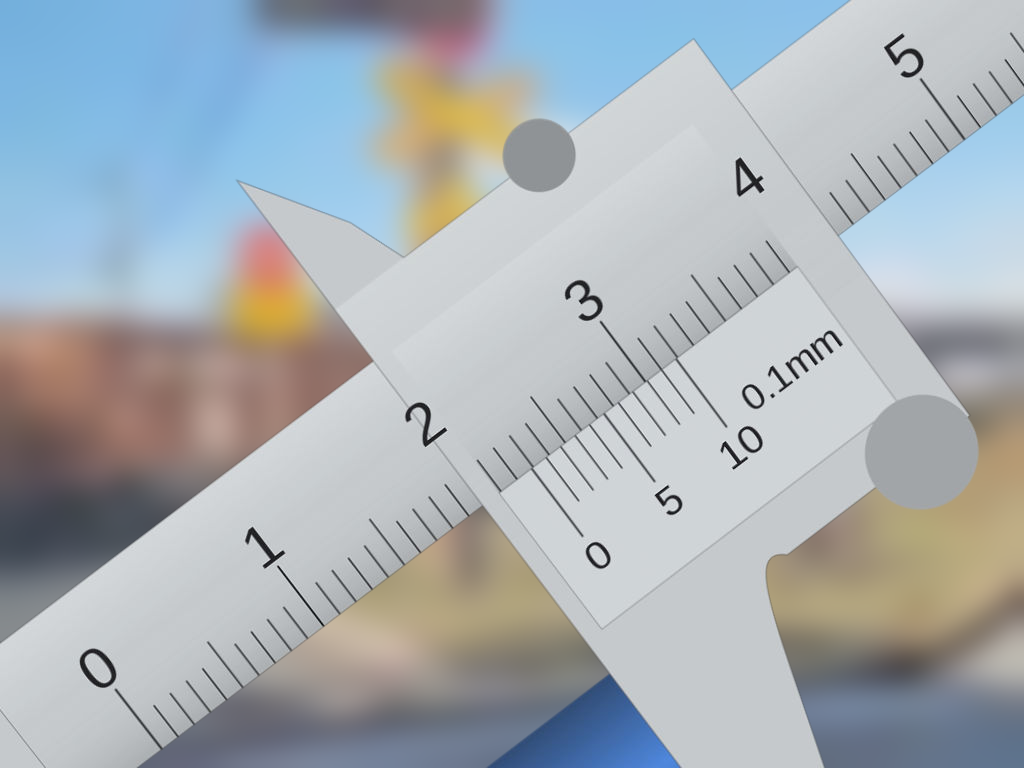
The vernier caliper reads 22.9 mm
